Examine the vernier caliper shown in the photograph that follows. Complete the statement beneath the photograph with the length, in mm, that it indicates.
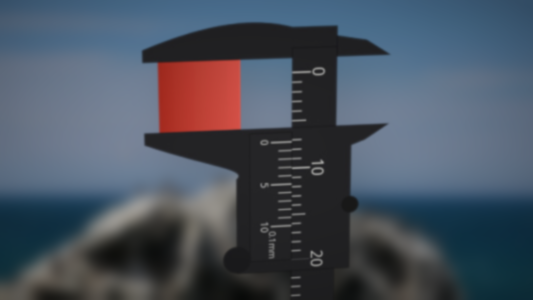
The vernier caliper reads 7.2 mm
